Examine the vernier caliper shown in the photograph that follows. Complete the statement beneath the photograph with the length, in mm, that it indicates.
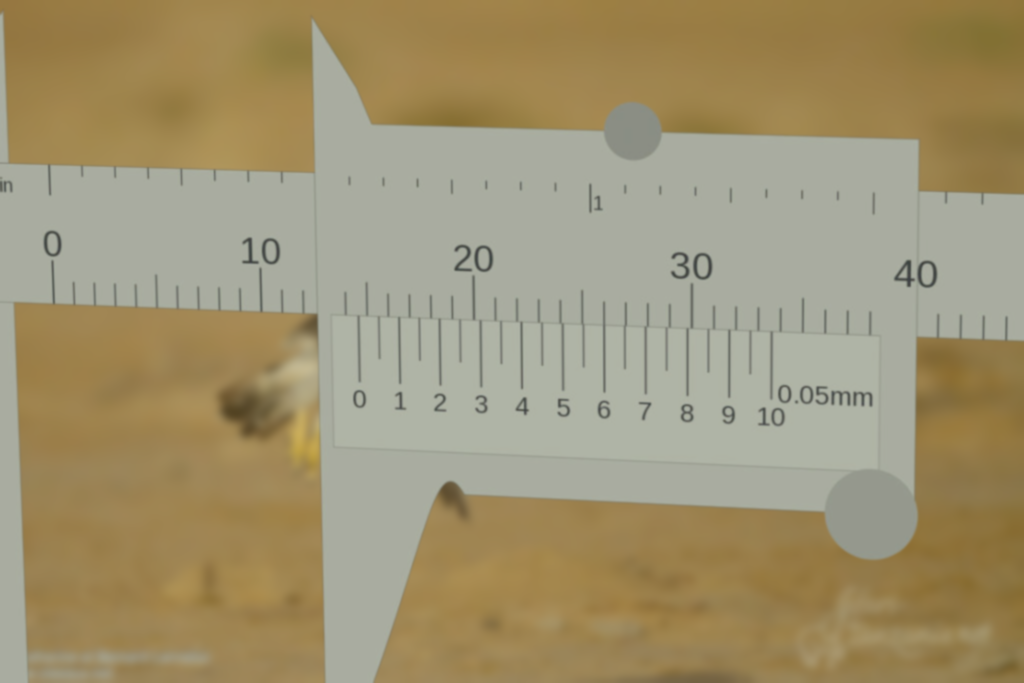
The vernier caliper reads 14.6 mm
